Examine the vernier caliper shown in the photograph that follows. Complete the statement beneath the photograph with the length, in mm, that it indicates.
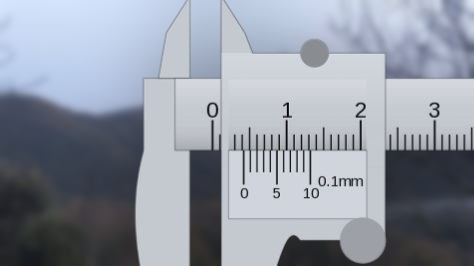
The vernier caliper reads 4.2 mm
